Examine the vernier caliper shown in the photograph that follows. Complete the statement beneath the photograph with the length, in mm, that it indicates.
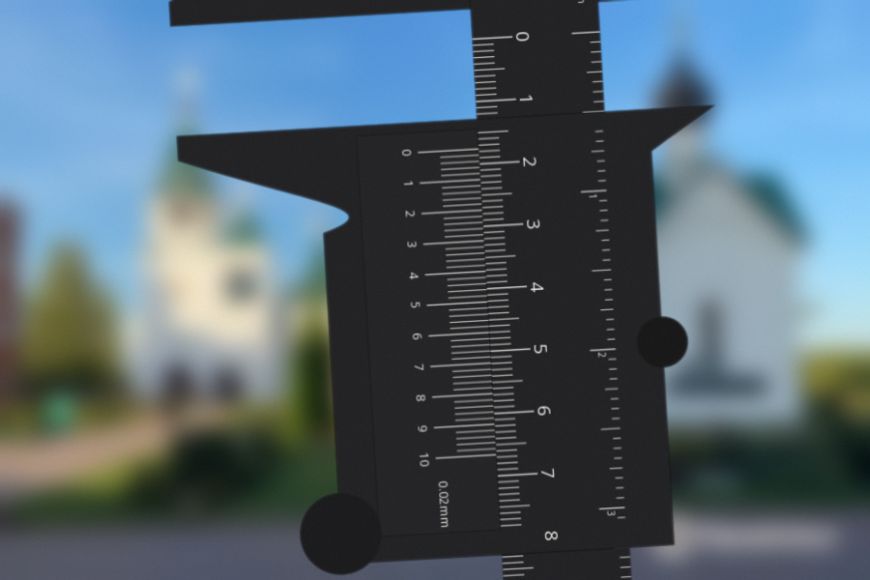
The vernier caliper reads 17.6 mm
